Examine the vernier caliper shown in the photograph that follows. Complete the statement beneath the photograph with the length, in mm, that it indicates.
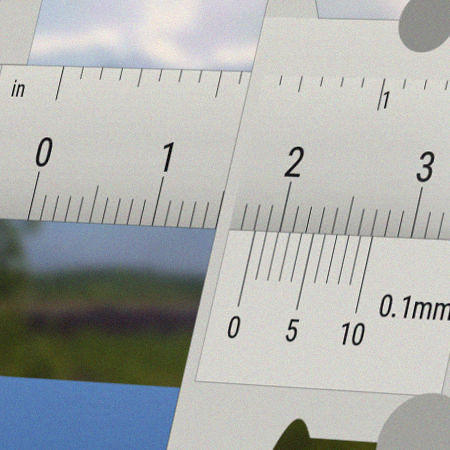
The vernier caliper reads 18.1 mm
